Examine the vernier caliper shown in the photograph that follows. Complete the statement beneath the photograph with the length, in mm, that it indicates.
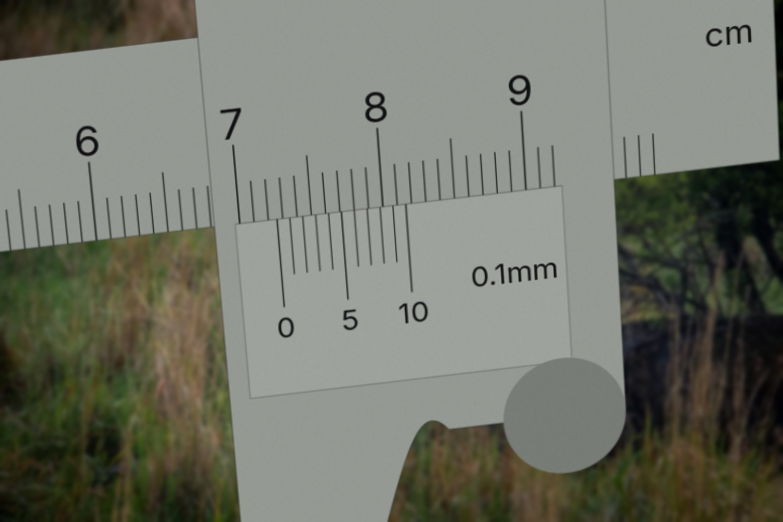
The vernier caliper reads 72.6 mm
